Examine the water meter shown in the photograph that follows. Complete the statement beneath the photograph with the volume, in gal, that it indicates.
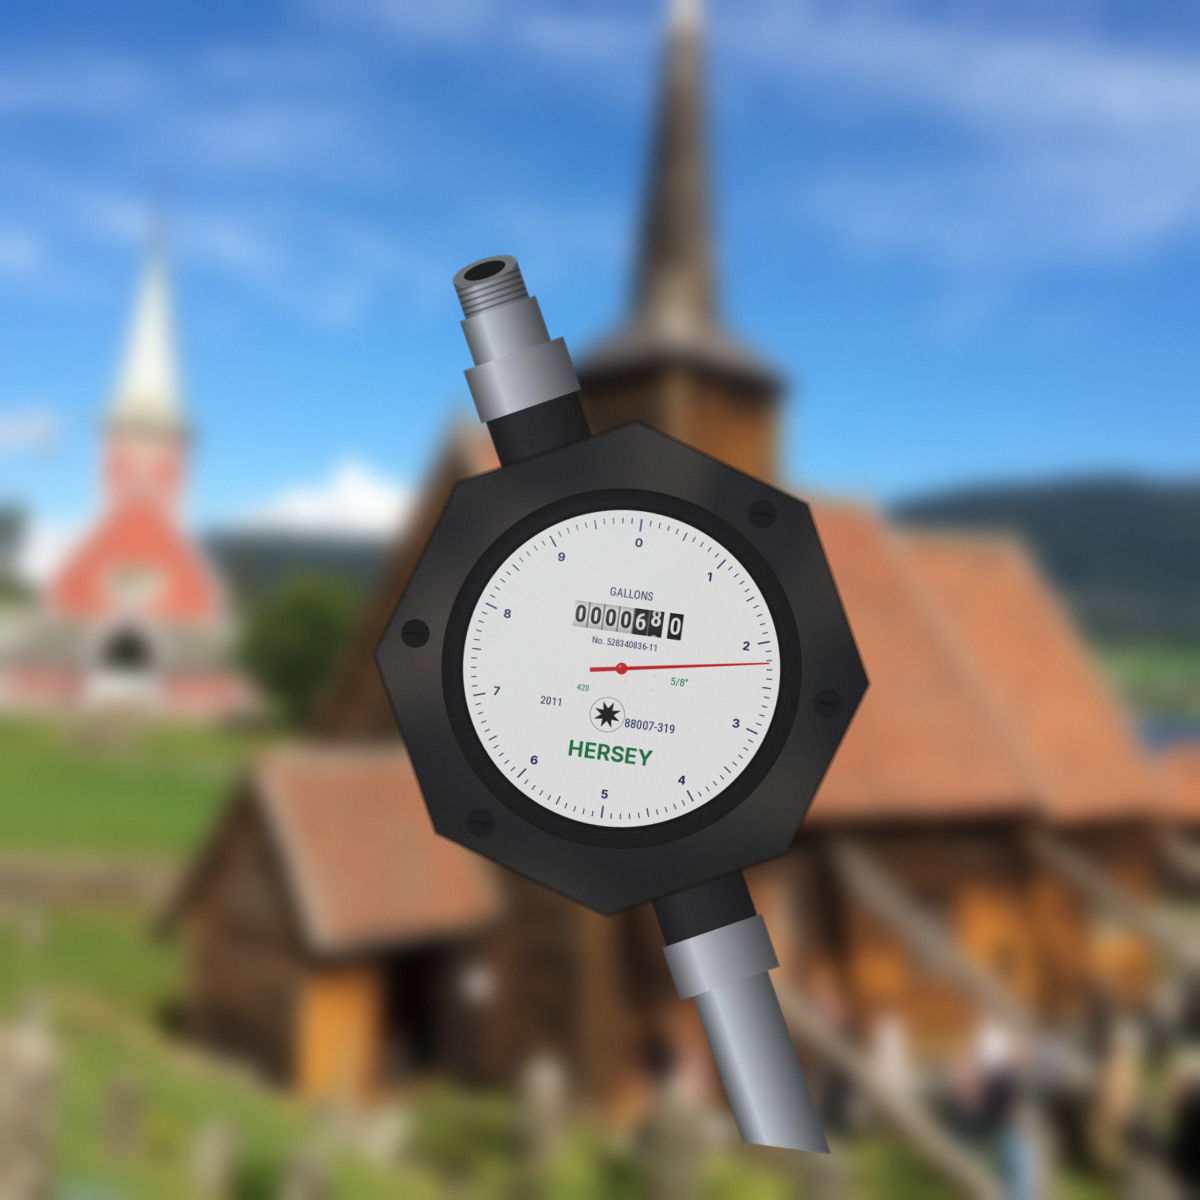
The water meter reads 682.2 gal
